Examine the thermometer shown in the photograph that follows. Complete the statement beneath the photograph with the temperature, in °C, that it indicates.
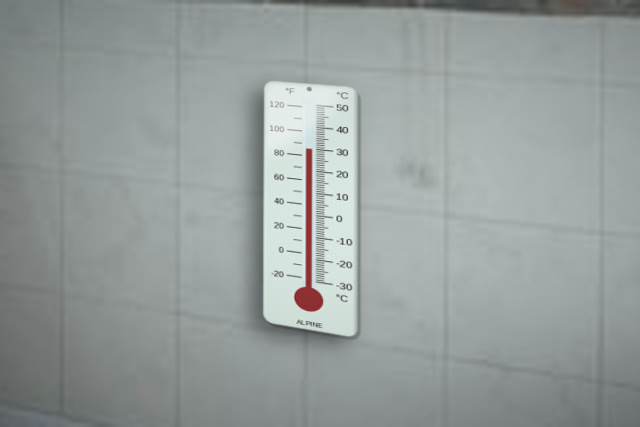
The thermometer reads 30 °C
